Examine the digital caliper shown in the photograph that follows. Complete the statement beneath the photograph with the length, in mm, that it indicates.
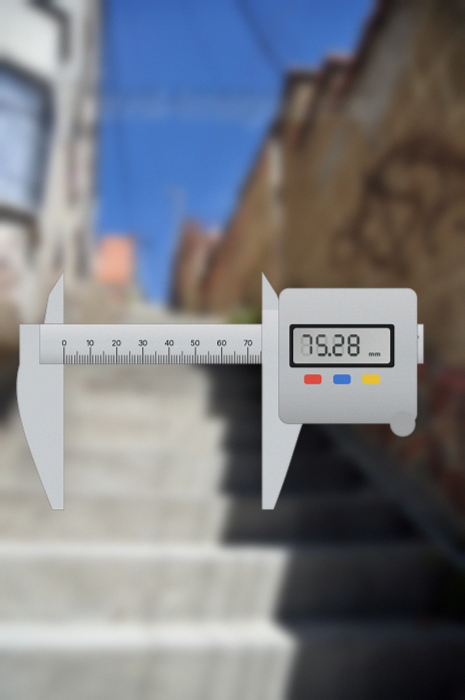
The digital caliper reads 75.28 mm
